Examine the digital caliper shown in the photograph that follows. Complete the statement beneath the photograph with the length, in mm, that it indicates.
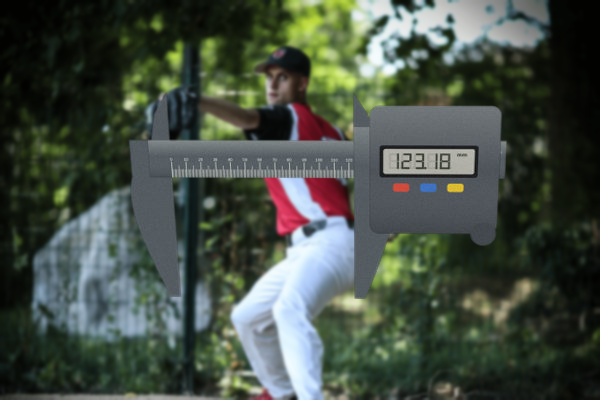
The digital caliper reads 123.18 mm
